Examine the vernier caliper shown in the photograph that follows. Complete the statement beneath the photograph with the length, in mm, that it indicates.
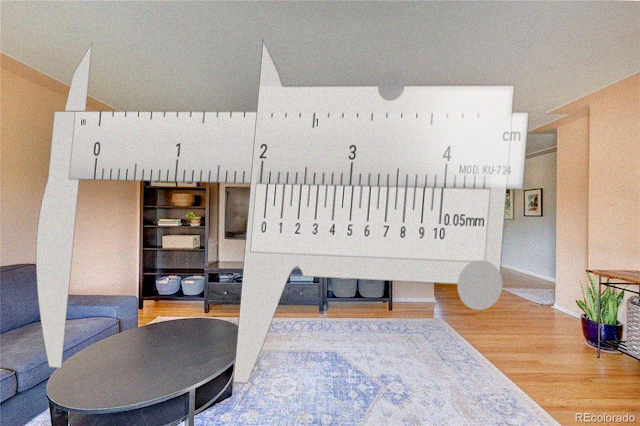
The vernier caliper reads 20.8 mm
